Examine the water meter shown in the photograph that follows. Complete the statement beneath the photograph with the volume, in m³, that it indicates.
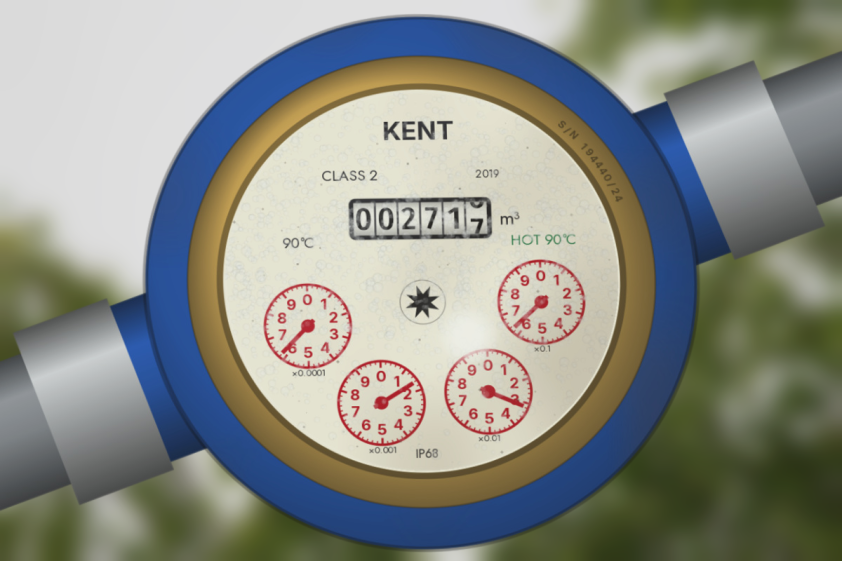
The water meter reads 2716.6316 m³
